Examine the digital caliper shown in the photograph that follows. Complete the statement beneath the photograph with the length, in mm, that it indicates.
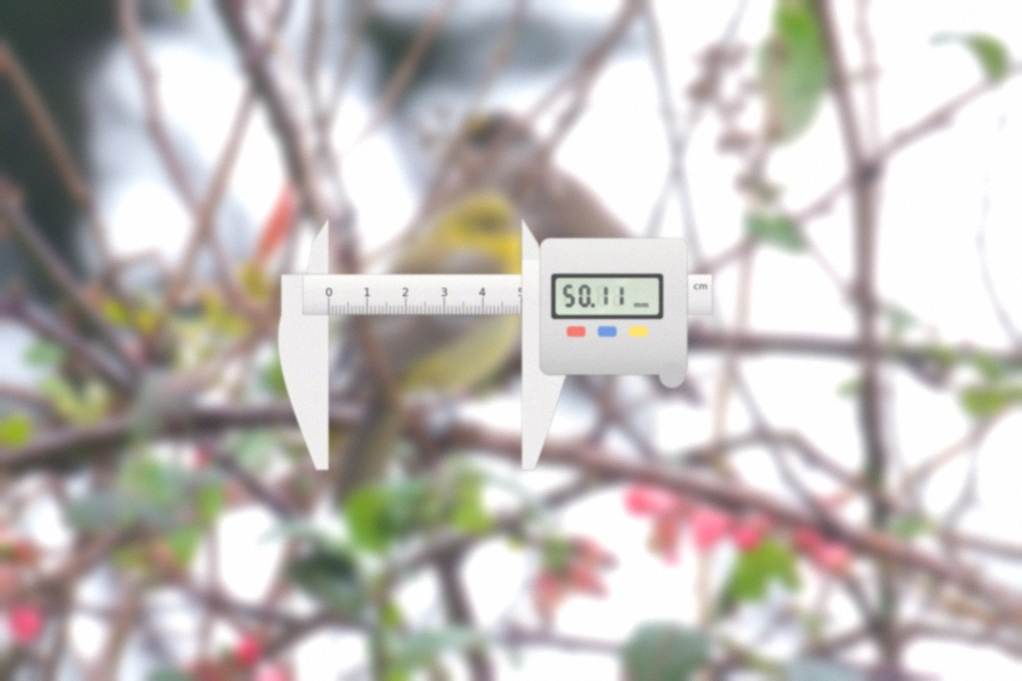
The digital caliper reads 50.11 mm
